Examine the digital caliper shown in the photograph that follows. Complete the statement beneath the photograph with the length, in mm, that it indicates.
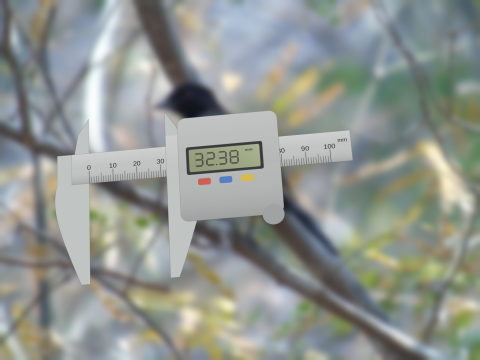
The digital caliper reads 32.38 mm
